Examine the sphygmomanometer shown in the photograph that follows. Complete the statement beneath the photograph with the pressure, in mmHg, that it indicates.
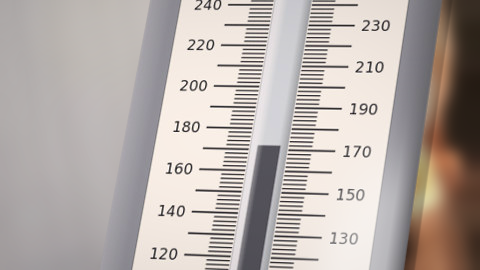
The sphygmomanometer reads 172 mmHg
